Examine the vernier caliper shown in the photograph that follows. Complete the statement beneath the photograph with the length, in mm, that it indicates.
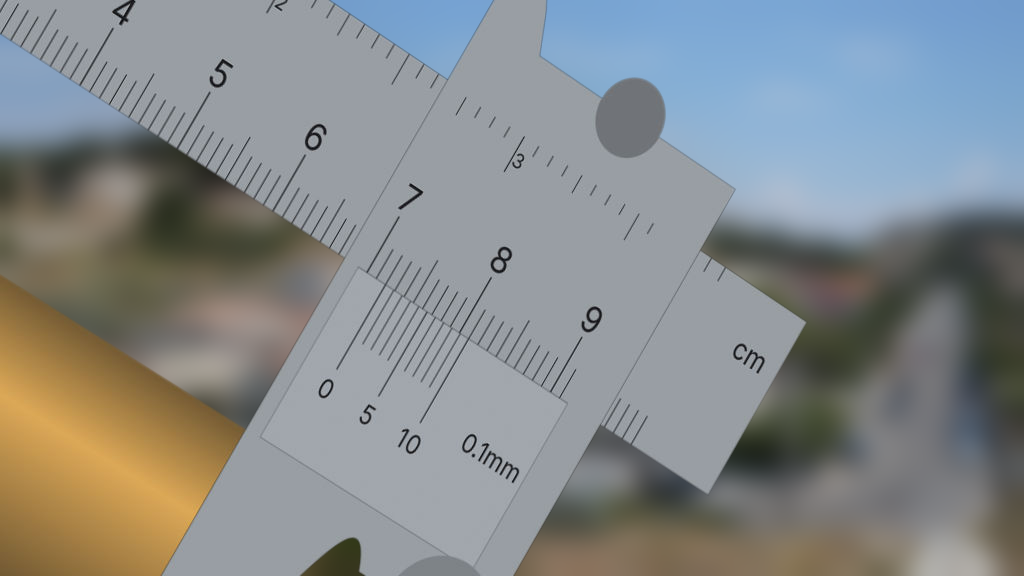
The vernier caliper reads 72.0 mm
